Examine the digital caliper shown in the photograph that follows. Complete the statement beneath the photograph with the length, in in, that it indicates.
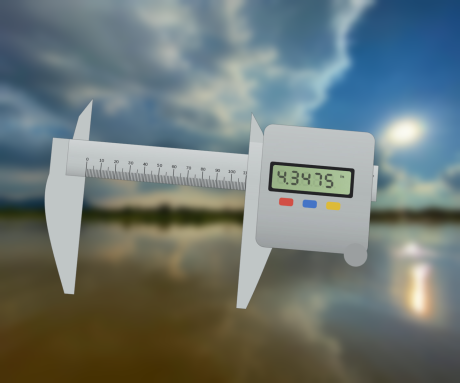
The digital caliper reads 4.3475 in
